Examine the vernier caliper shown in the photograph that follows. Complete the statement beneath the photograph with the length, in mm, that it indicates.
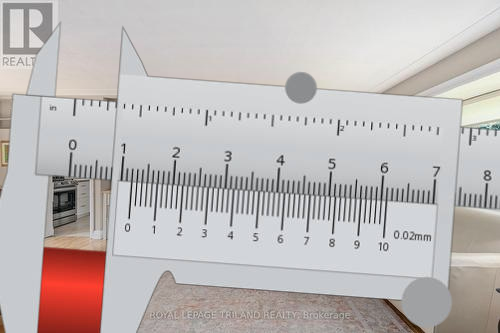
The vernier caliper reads 12.0 mm
